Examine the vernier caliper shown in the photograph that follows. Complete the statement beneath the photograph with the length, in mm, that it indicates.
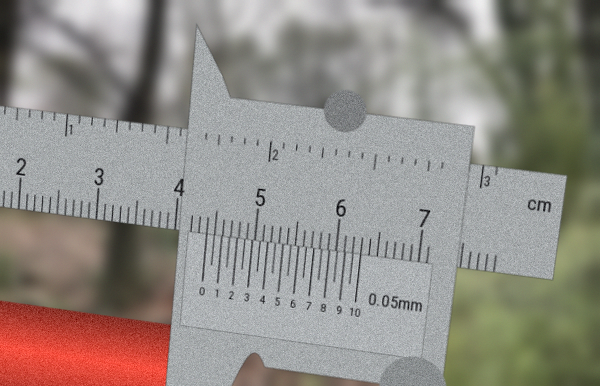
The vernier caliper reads 44.0 mm
